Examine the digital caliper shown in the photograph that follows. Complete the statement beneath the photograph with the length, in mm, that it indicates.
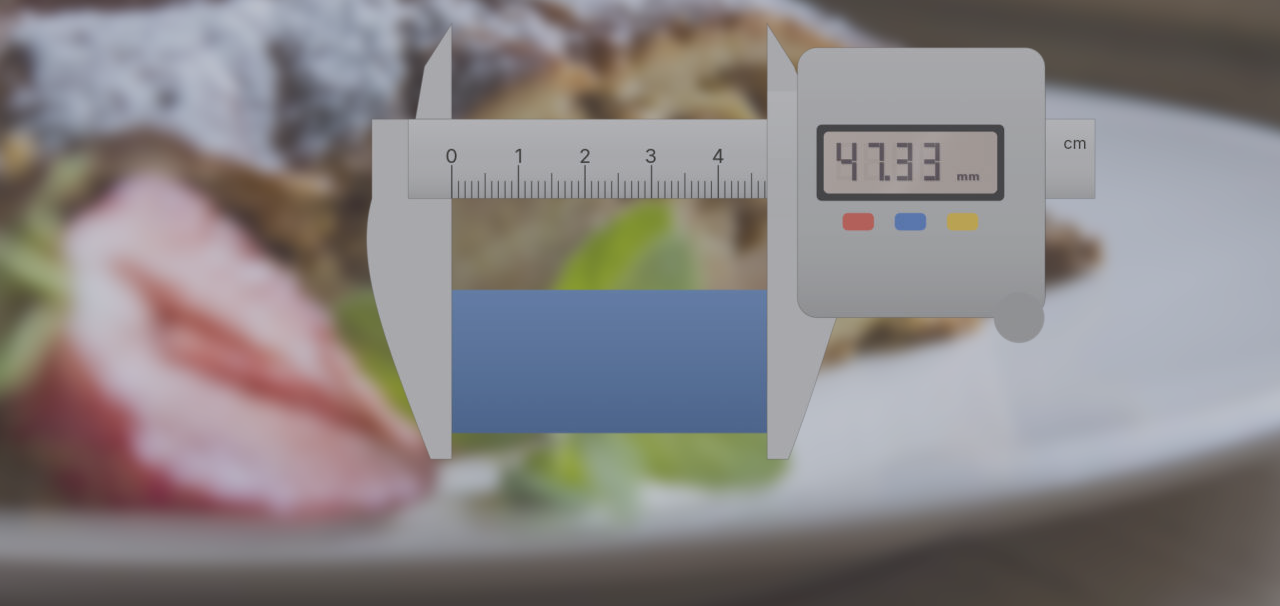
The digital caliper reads 47.33 mm
